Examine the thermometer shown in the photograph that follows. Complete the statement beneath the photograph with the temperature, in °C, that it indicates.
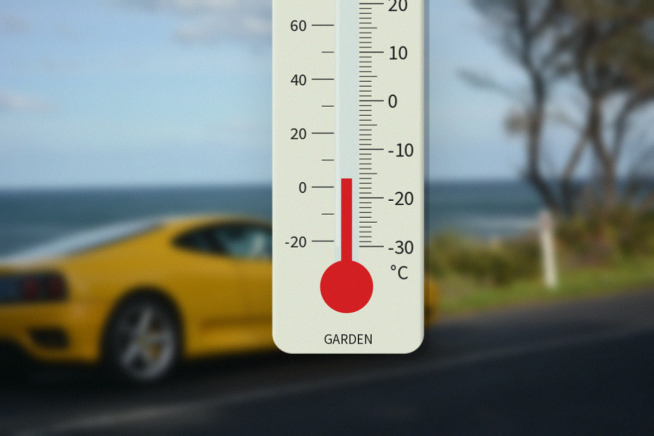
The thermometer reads -16 °C
